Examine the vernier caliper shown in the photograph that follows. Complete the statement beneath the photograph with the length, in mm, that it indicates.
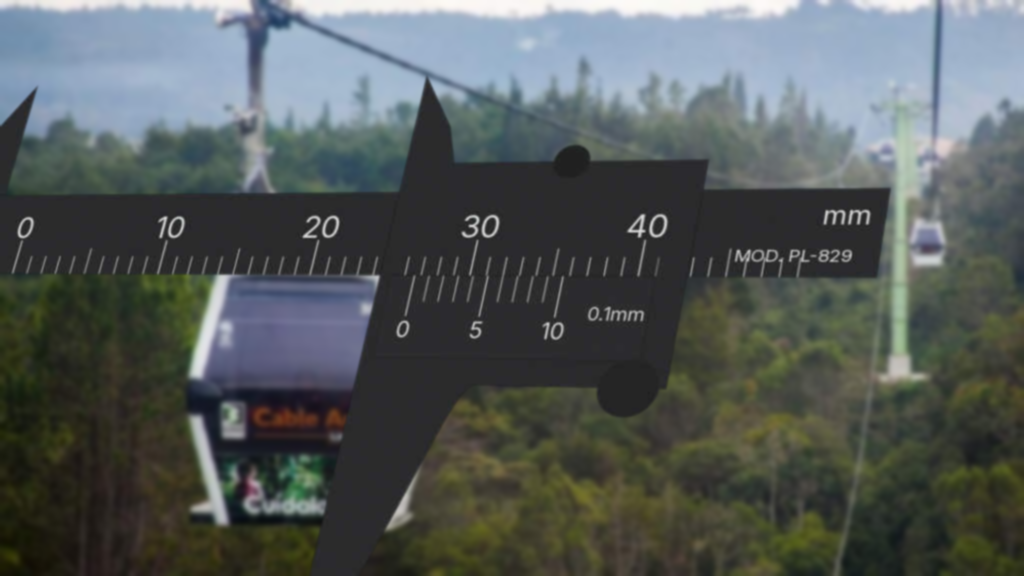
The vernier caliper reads 26.6 mm
